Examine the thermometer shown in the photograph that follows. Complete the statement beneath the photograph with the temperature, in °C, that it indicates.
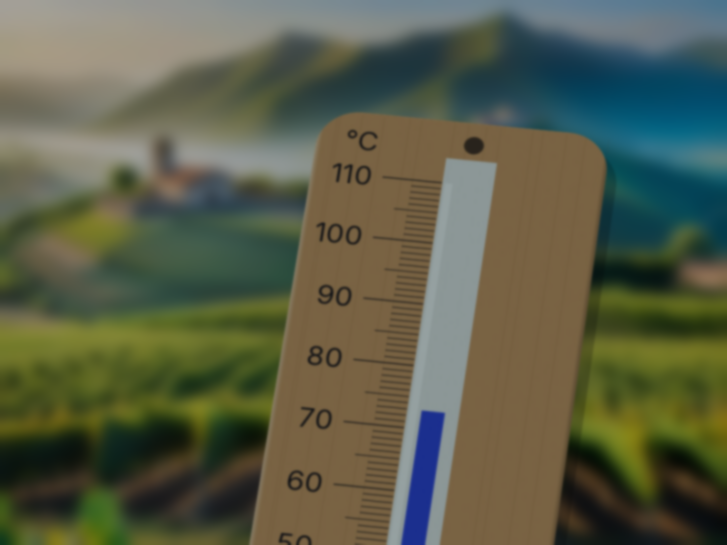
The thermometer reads 73 °C
